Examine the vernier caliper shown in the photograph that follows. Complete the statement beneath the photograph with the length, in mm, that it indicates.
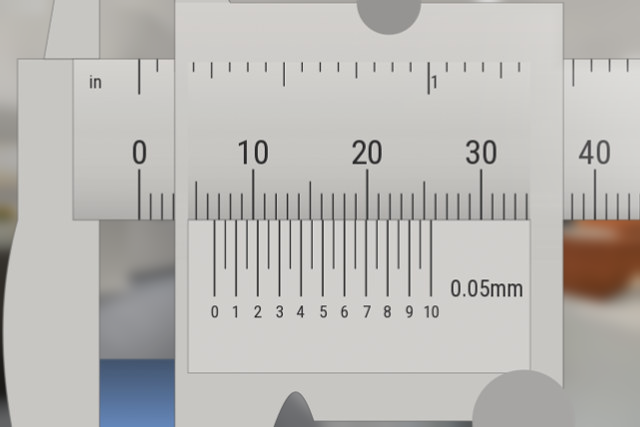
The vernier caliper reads 6.6 mm
